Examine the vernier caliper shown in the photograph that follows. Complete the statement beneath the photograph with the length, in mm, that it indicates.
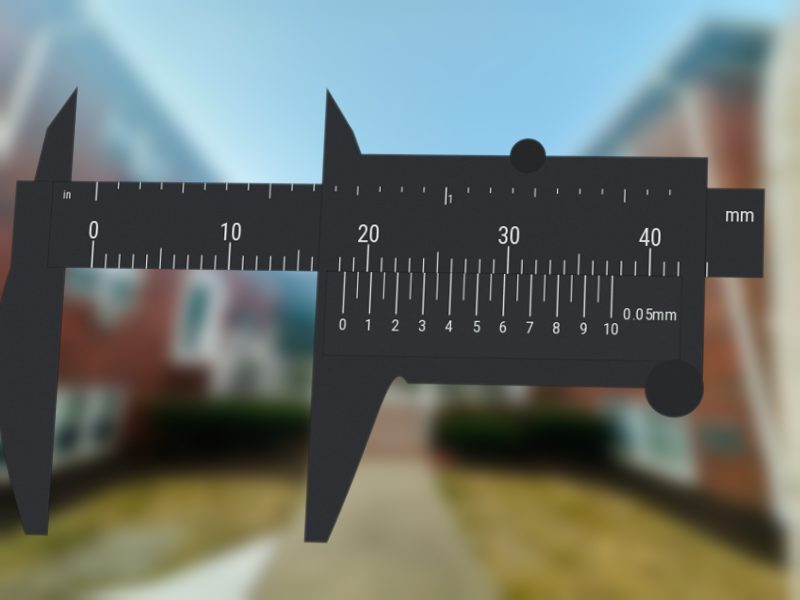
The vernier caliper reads 18.4 mm
